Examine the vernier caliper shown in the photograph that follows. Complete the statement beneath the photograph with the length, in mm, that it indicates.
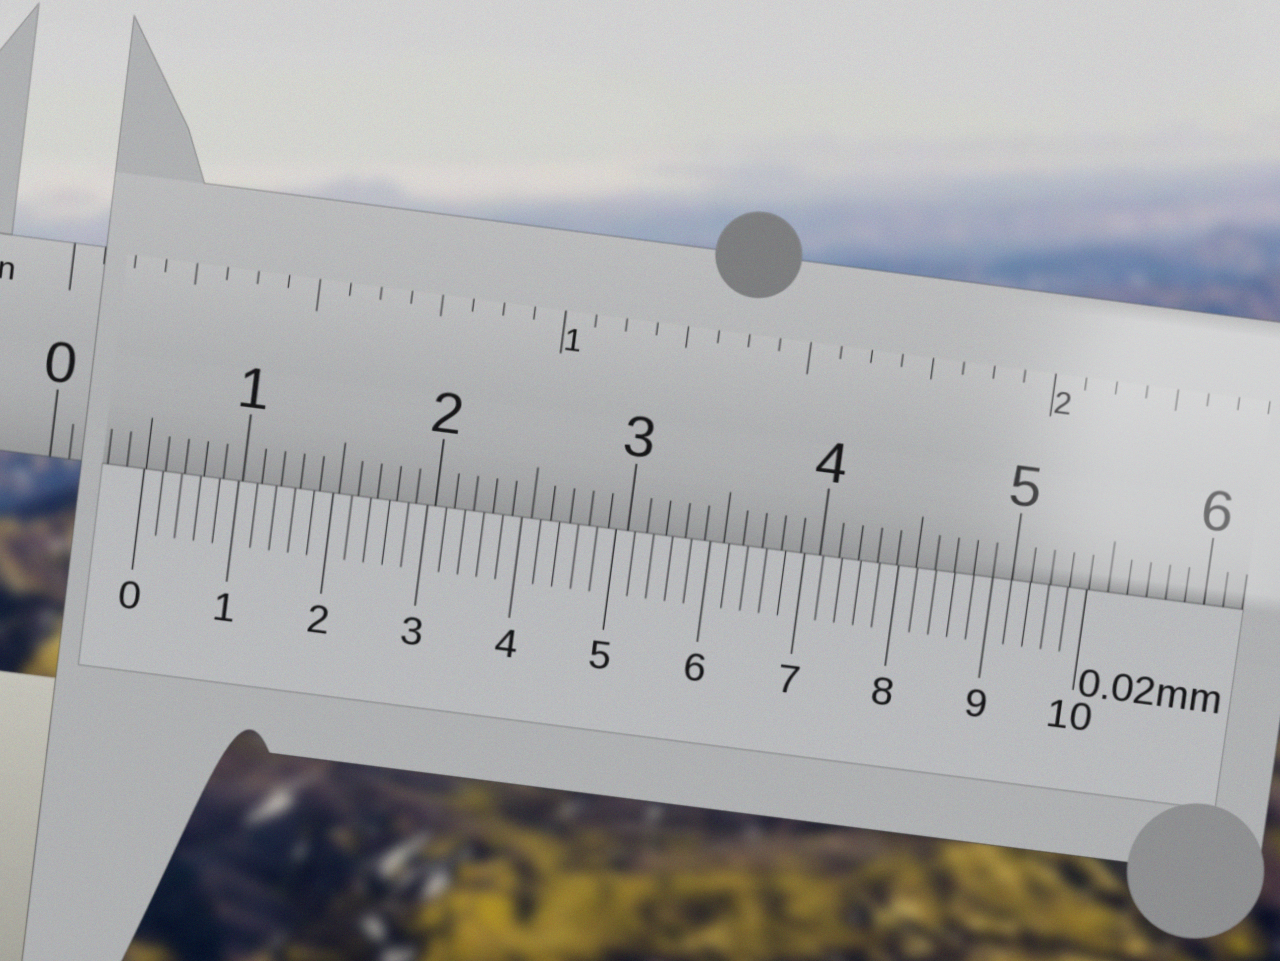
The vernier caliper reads 4.9 mm
